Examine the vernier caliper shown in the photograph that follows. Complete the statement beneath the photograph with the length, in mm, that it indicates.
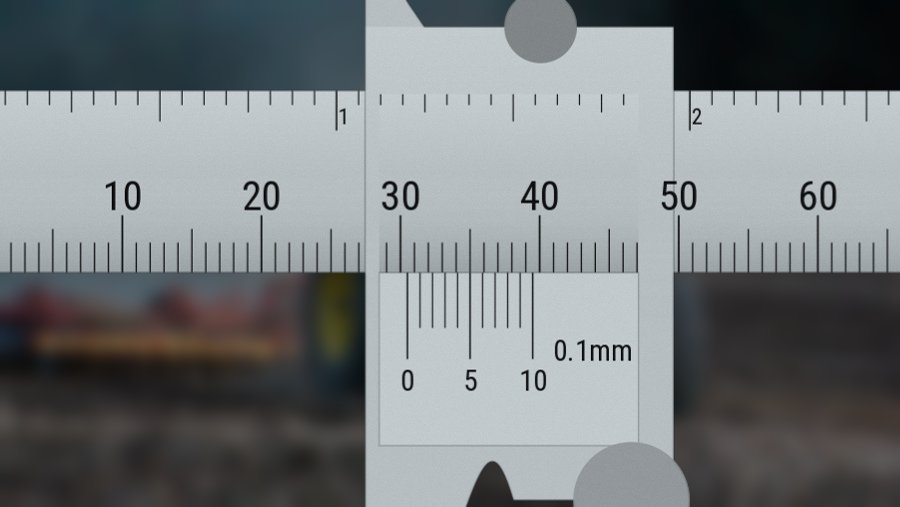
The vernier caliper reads 30.5 mm
